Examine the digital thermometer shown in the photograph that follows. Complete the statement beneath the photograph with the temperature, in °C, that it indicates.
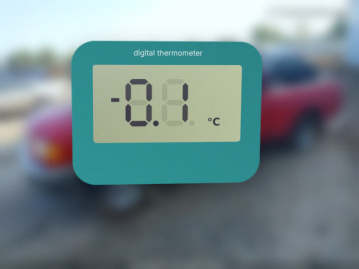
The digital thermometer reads -0.1 °C
